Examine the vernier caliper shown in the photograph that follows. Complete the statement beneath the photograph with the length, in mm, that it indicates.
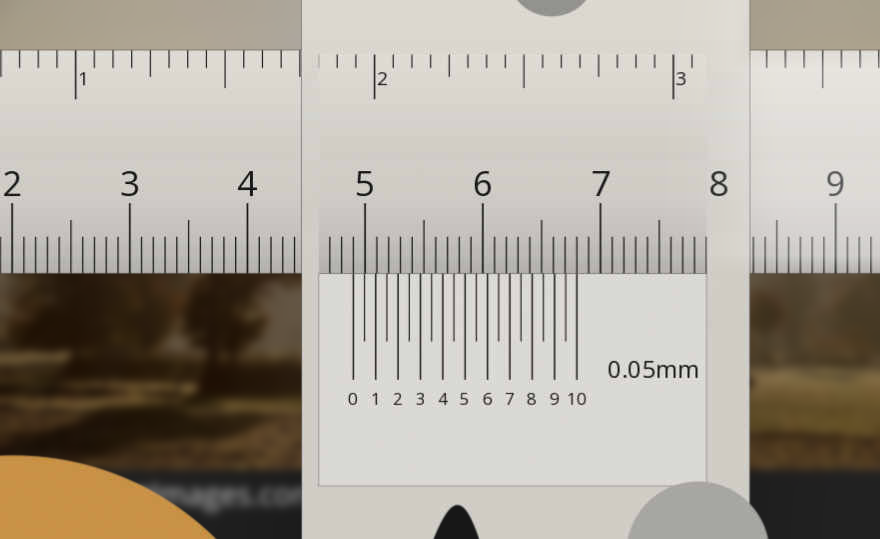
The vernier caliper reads 49.0 mm
